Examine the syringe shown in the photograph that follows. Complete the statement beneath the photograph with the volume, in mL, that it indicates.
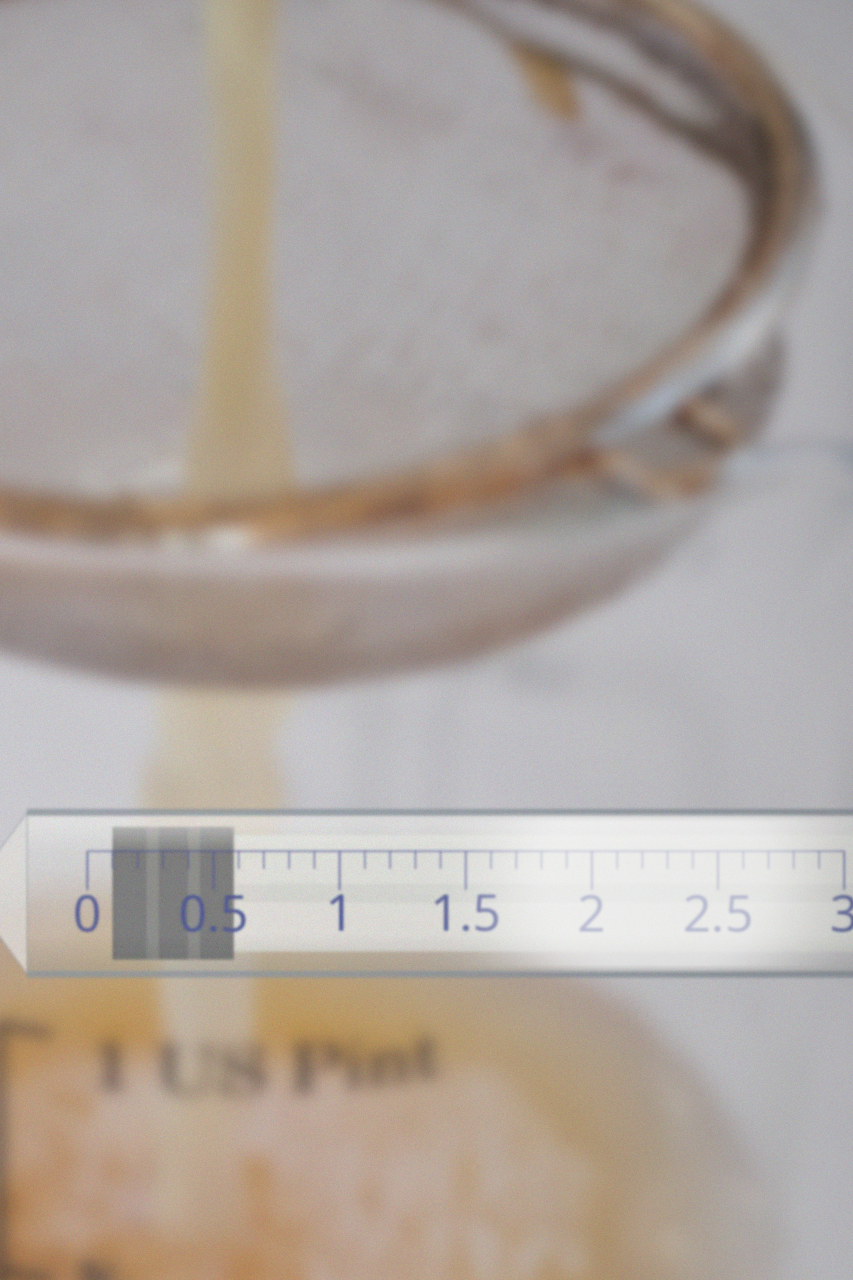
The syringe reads 0.1 mL
